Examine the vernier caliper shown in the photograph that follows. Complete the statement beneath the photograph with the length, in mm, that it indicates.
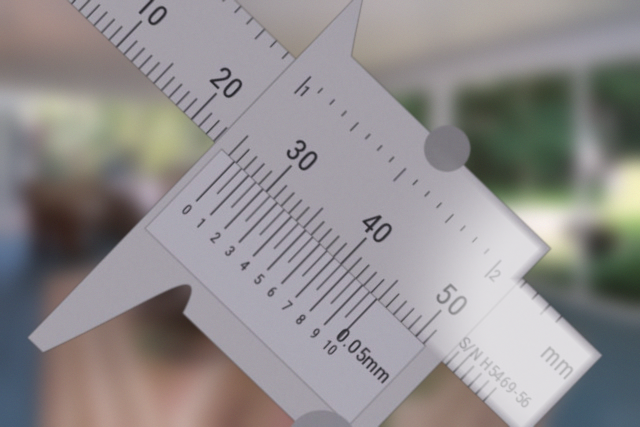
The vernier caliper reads 25.8 mm
